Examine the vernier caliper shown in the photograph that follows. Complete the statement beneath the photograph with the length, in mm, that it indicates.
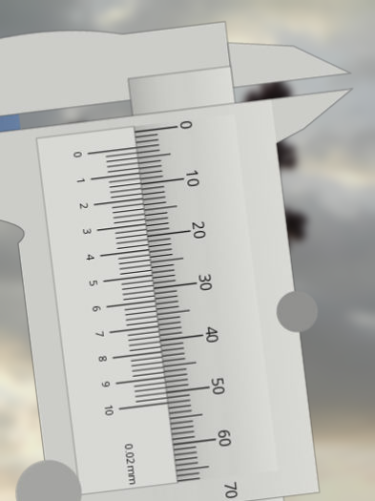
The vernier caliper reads 3.0 mm
